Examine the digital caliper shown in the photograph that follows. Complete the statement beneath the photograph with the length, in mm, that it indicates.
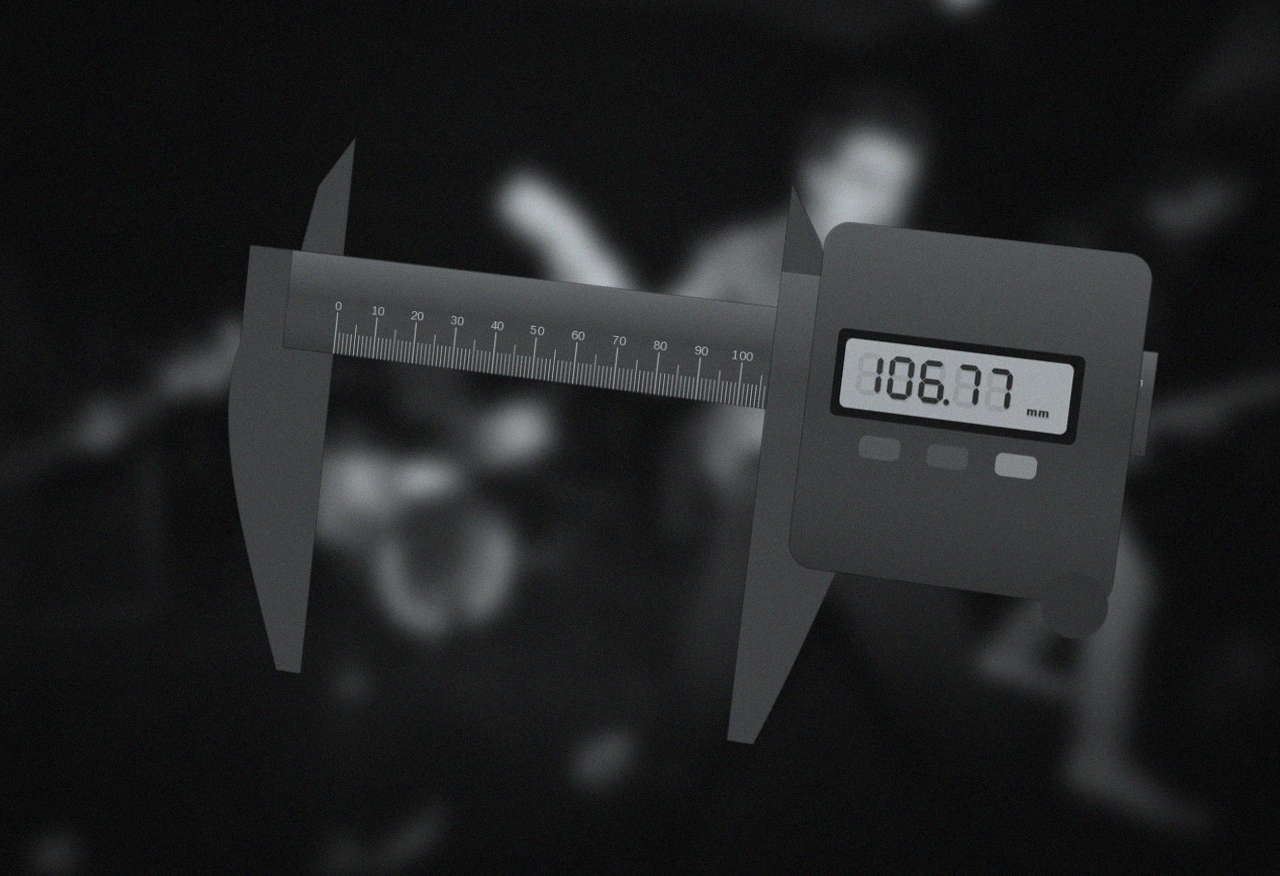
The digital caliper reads 106.77 mm
